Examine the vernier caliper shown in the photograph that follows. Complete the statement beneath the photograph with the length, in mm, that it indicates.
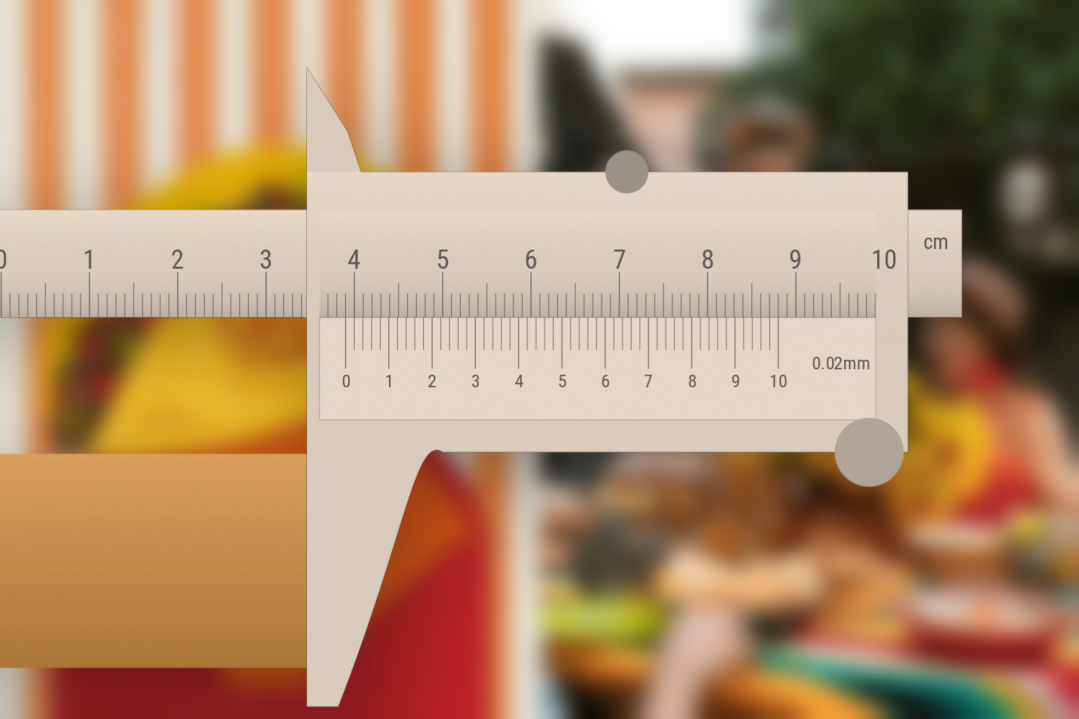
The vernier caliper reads 39.0 mm
